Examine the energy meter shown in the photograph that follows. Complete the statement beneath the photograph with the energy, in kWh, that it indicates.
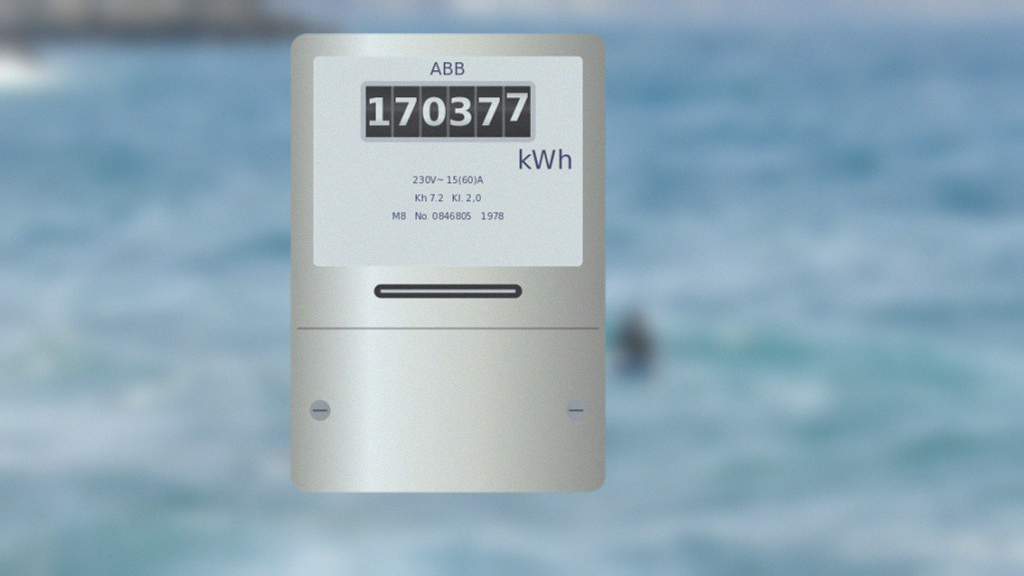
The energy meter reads 170377 kWh
